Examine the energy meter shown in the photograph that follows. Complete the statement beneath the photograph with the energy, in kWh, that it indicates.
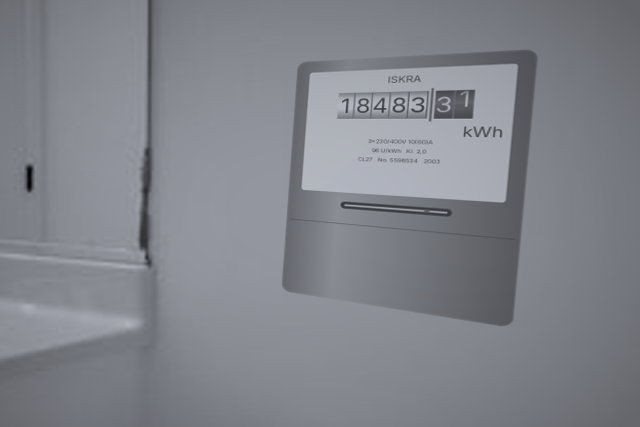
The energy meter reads 18483.31 kWh
